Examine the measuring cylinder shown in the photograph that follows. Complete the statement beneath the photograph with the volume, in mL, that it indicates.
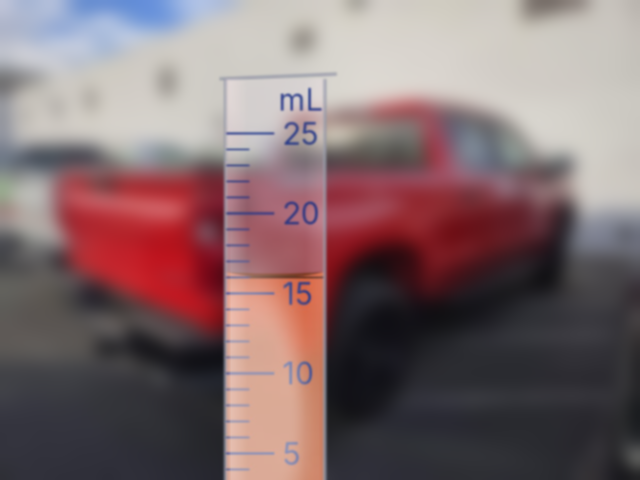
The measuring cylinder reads 16 mL
